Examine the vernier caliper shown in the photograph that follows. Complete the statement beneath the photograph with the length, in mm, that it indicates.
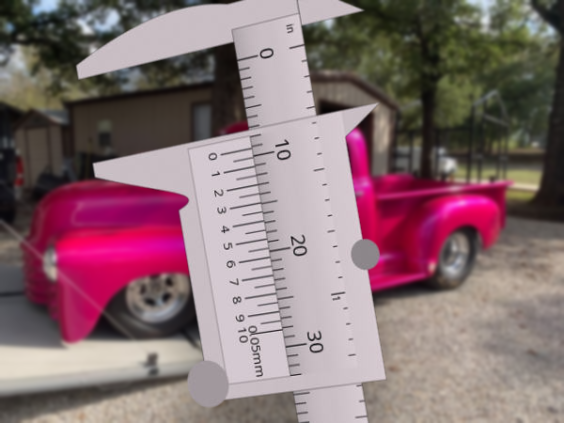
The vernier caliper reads 9.2 mm
